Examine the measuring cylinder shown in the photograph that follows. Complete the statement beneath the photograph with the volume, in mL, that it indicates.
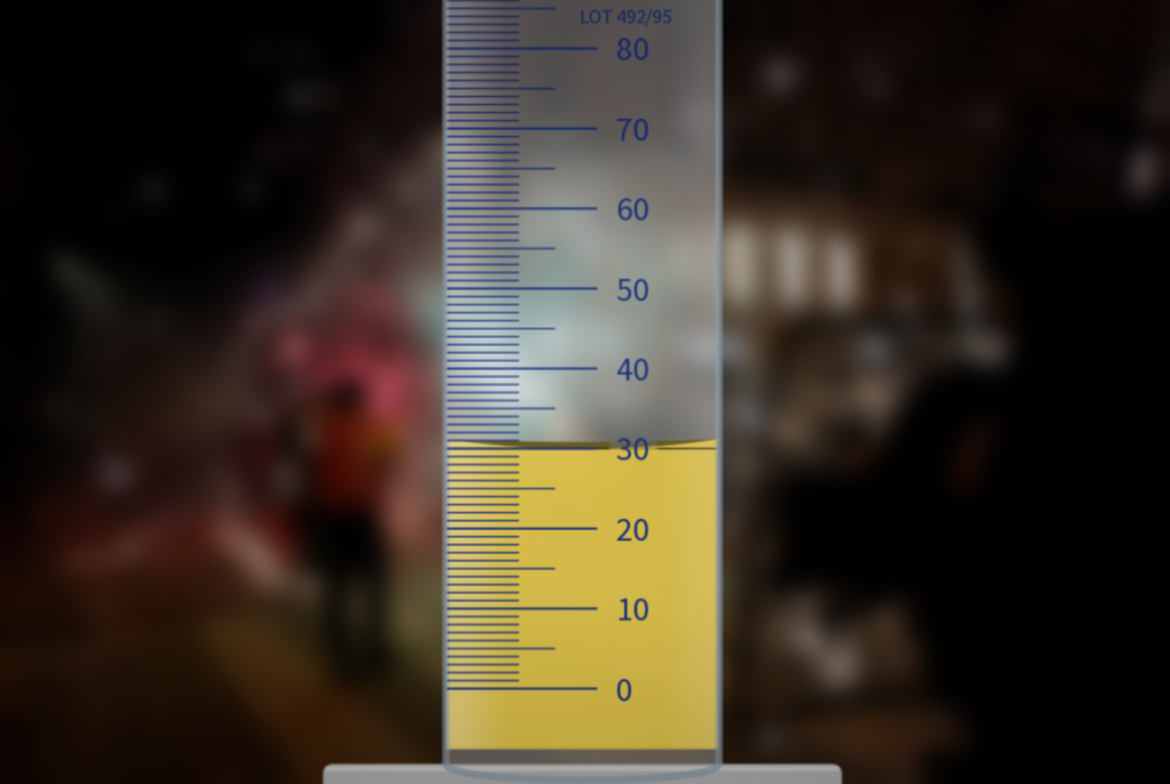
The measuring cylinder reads 30 mL
